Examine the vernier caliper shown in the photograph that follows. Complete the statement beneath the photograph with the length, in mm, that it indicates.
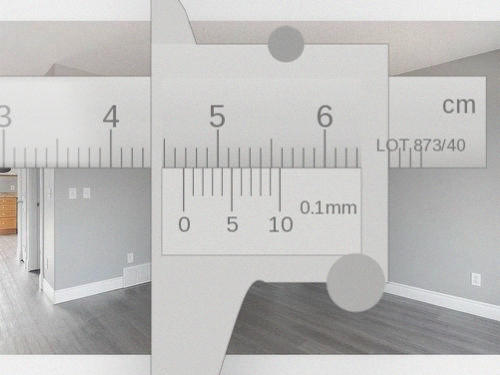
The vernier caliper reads 46.8 mm
